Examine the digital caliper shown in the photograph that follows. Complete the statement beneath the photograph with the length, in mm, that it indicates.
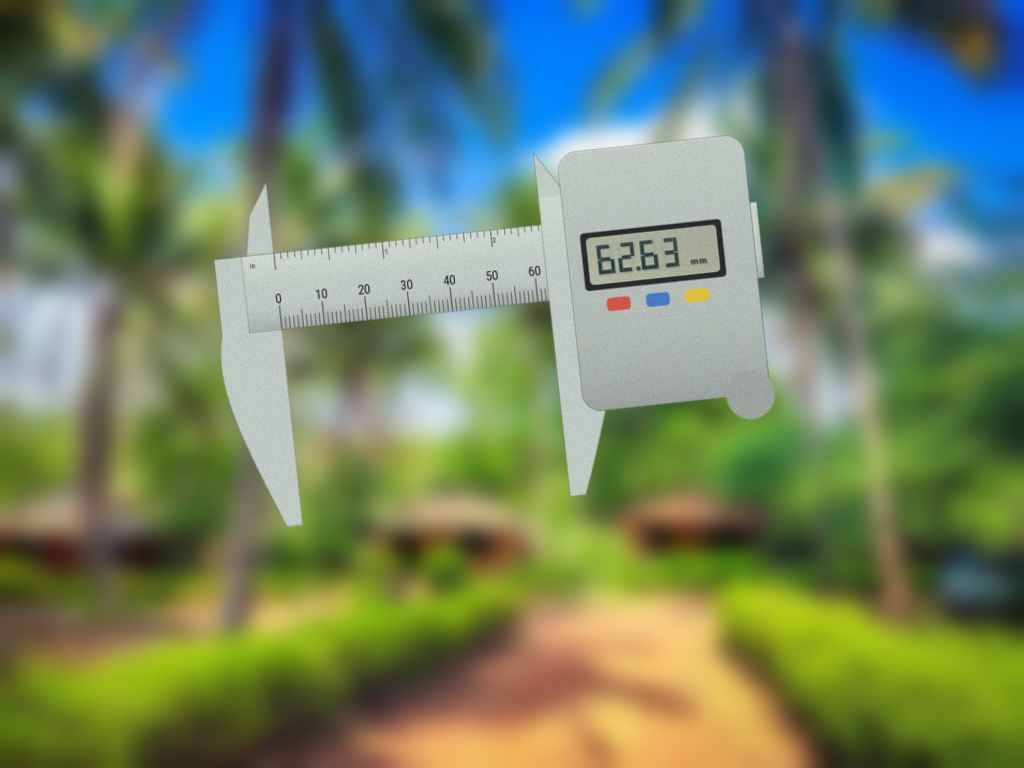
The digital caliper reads 62.63 mm
